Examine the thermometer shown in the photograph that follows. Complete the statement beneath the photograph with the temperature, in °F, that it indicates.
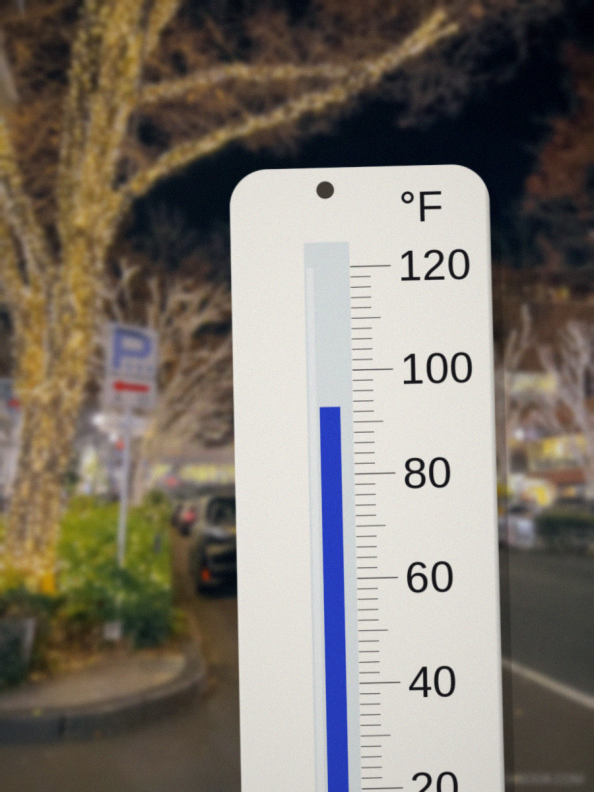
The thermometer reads 93 °F
